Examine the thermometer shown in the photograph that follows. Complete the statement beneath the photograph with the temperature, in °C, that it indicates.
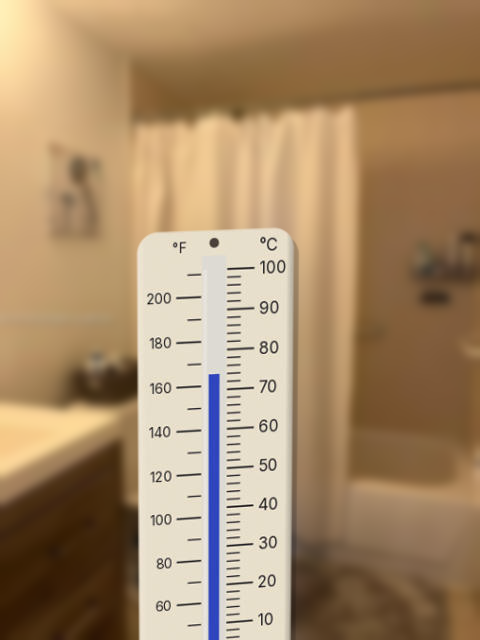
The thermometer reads 74 °C
